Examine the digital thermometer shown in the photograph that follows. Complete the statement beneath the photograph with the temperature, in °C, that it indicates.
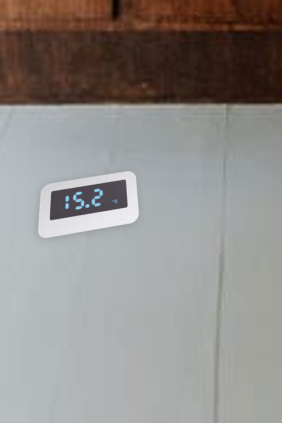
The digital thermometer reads 15.2 °C
